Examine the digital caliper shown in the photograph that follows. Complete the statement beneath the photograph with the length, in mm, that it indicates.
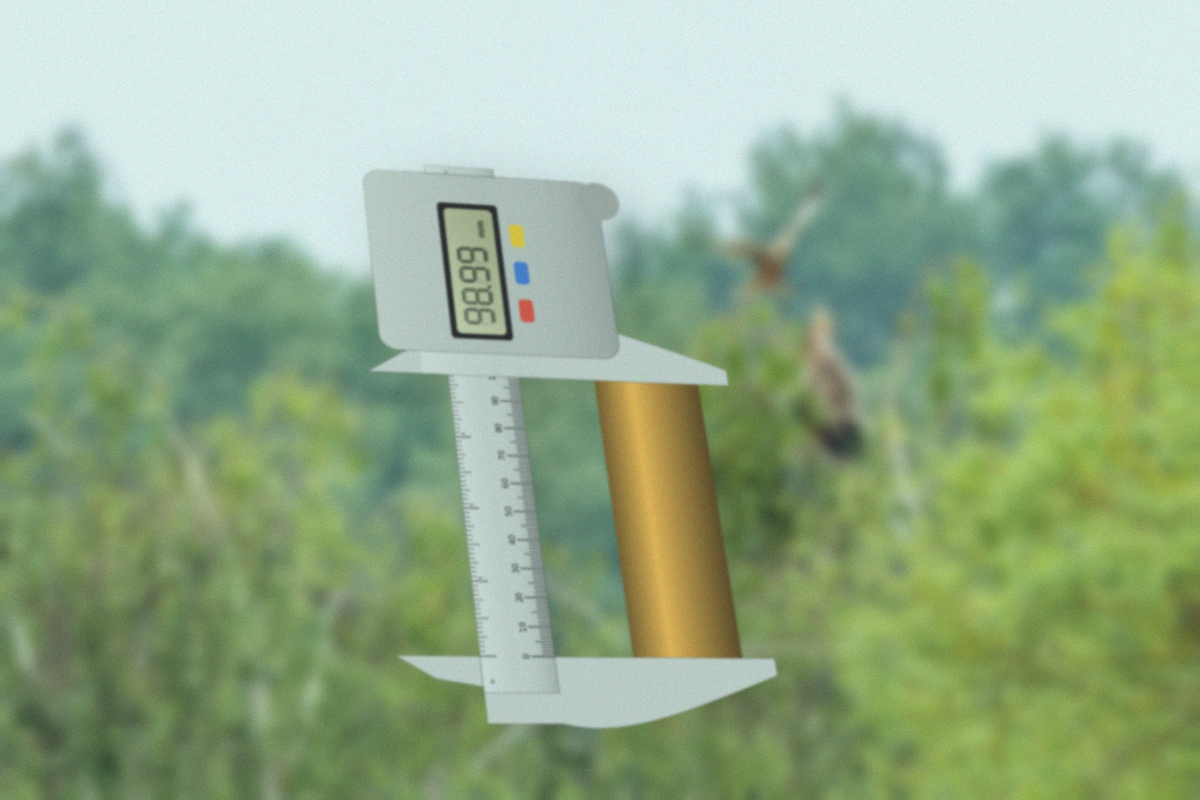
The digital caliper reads 98.99 mm
